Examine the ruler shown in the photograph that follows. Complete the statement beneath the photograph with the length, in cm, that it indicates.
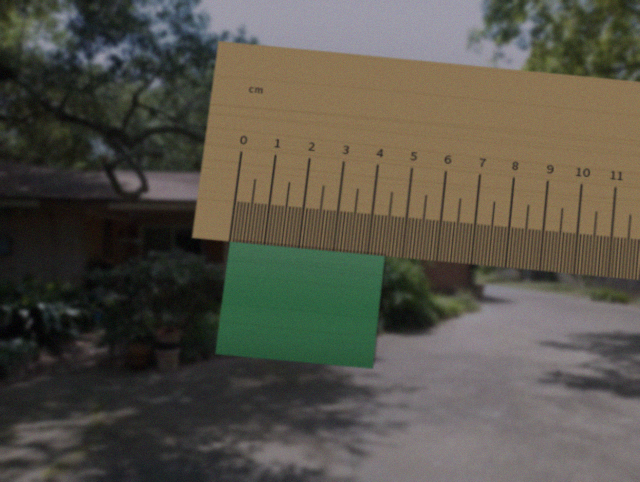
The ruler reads 4.5 cm
